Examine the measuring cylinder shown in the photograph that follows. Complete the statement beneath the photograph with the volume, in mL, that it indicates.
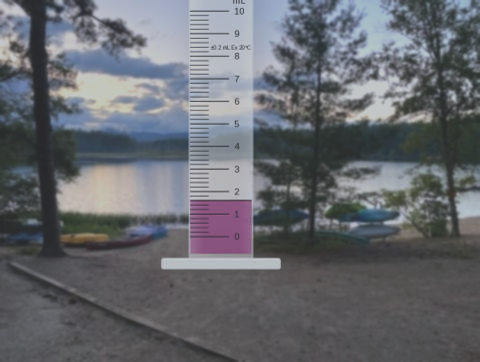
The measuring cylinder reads 1.6 mL
